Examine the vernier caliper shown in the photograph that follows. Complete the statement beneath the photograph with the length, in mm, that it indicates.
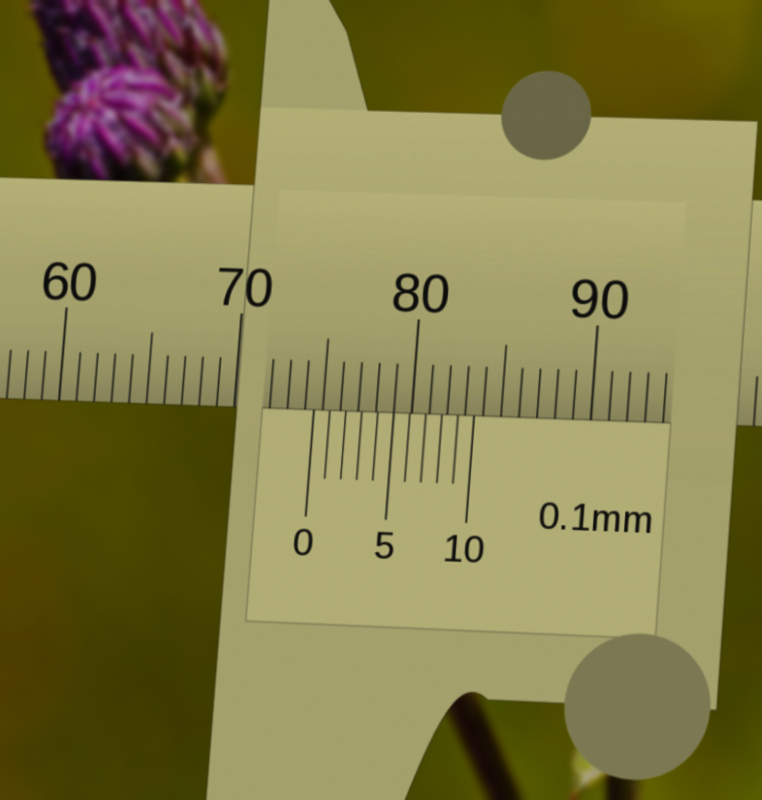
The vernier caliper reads 74.5 mm
